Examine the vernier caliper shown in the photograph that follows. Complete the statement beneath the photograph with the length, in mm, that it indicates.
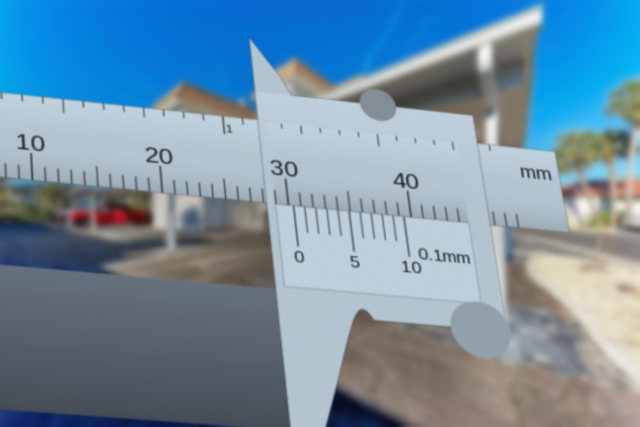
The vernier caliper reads 30.4 mm
